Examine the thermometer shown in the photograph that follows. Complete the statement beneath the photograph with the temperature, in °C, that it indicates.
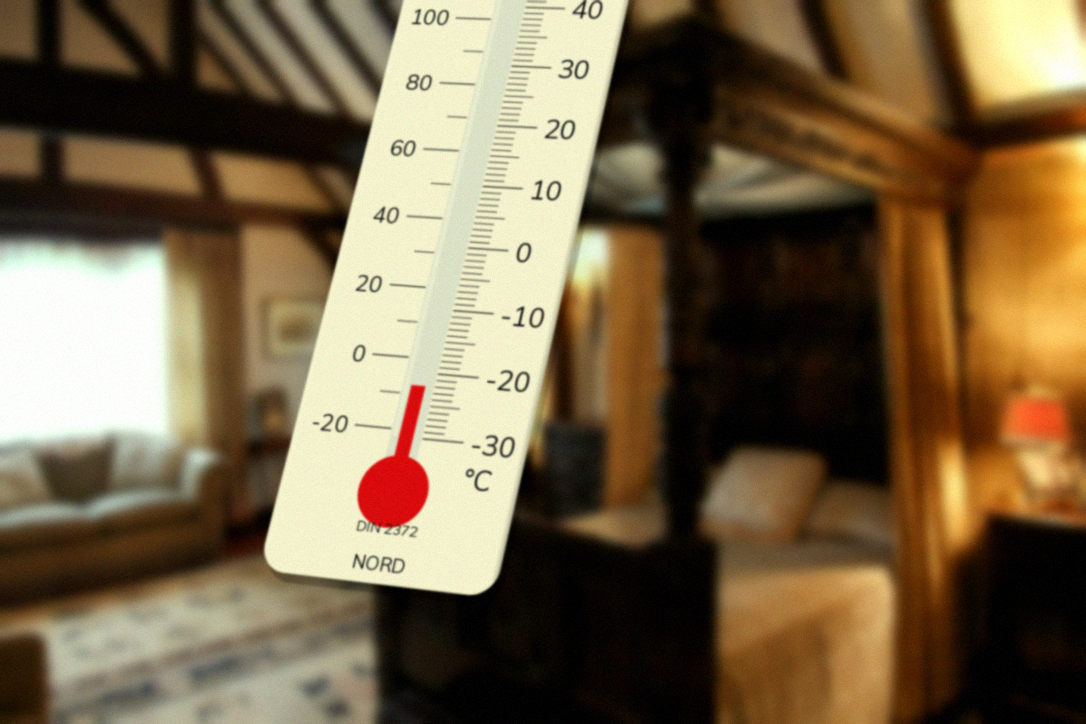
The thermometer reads -22 °C
